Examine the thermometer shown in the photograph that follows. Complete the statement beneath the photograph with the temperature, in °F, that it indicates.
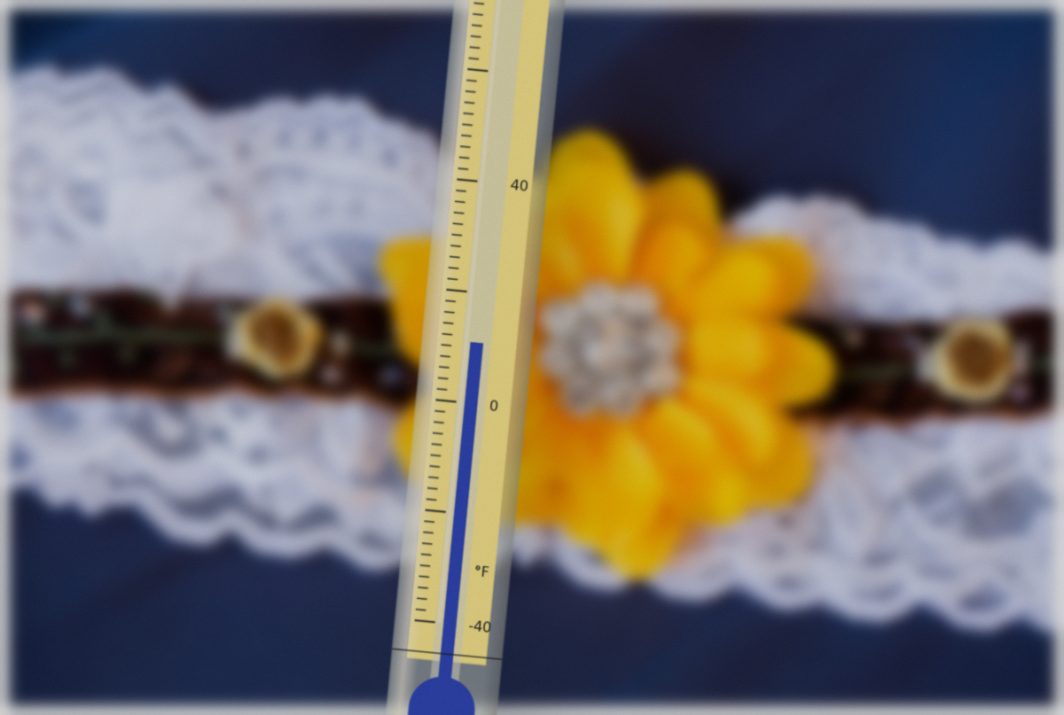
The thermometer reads 11 °F
